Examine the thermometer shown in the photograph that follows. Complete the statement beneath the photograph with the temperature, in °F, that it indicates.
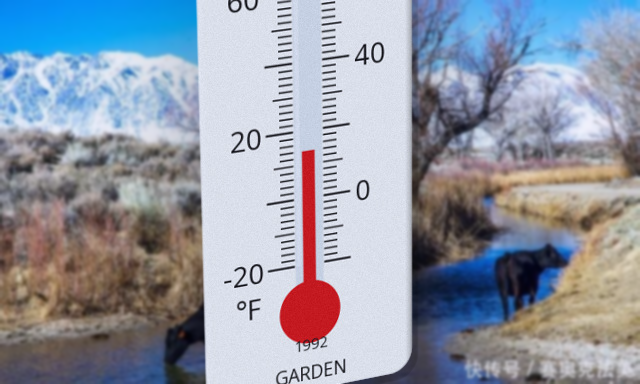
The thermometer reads 14 °F
